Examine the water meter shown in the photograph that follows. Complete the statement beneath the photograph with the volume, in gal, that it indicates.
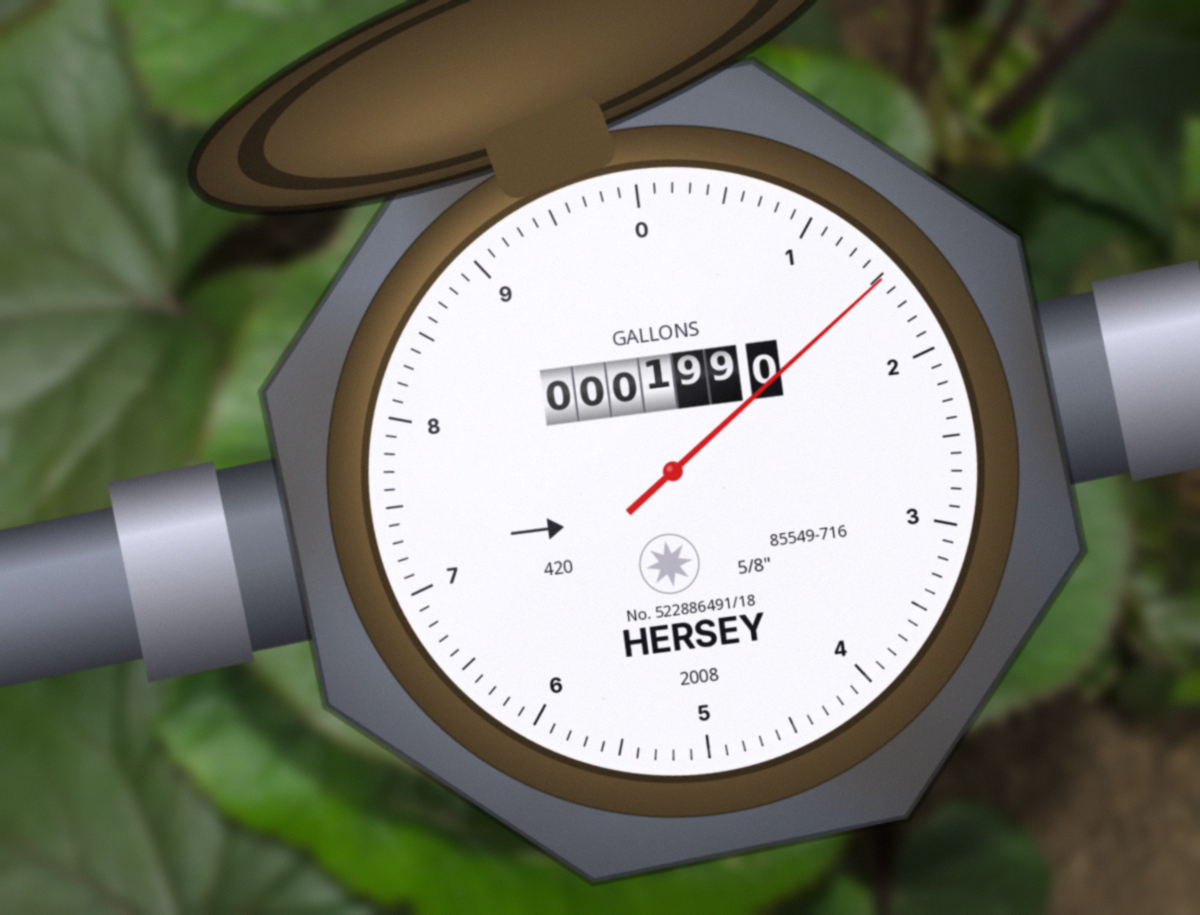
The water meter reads 1991.5 gal
